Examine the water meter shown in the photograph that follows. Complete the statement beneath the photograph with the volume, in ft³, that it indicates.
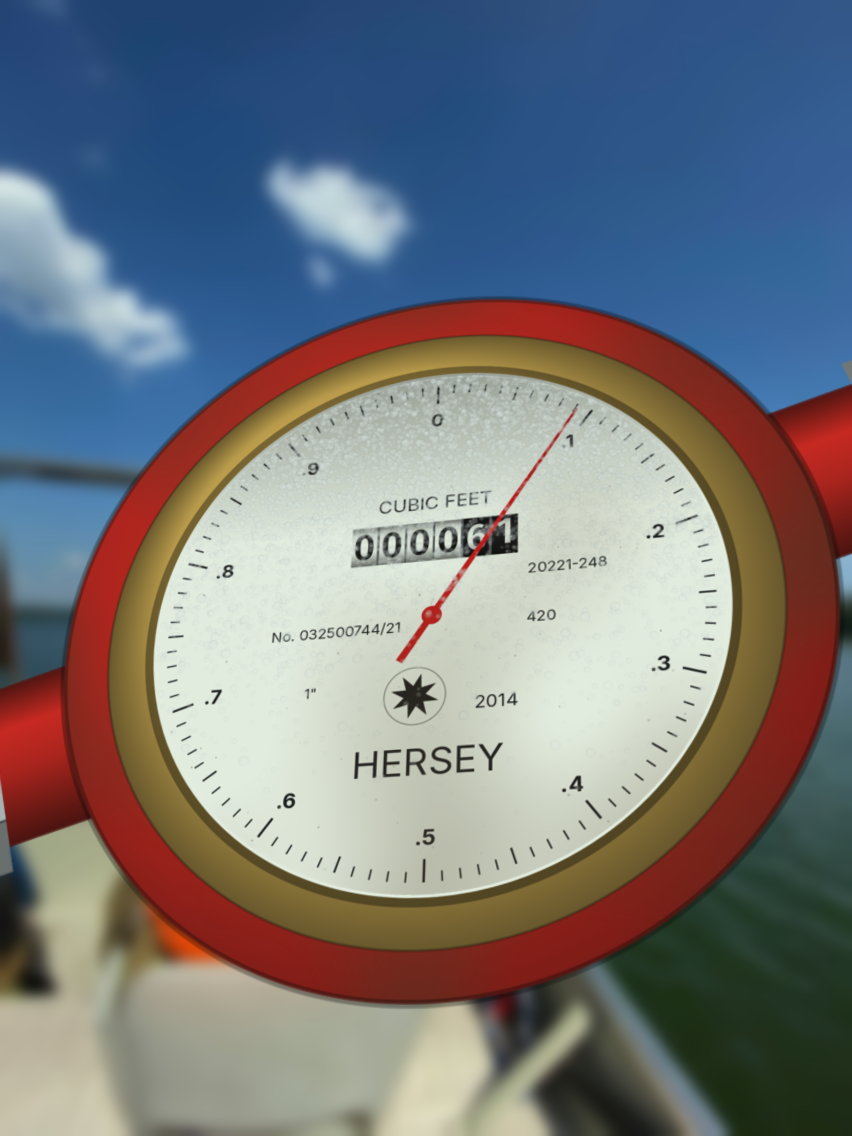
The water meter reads 61.09 ft³
